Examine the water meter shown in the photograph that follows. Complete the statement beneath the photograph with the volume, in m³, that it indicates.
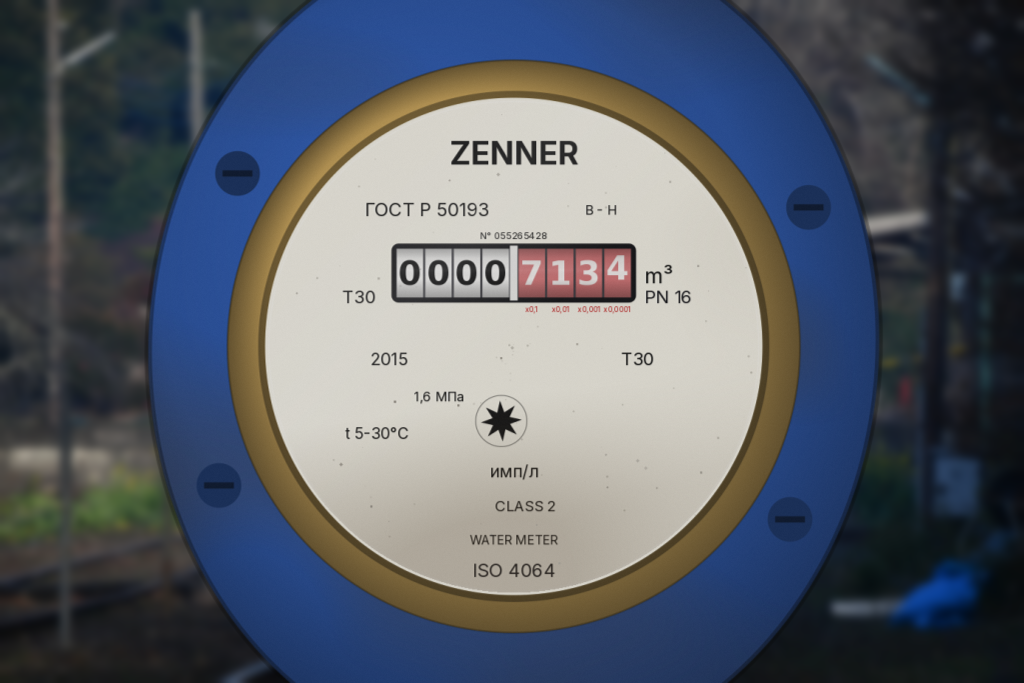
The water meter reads 0.7134 m³
